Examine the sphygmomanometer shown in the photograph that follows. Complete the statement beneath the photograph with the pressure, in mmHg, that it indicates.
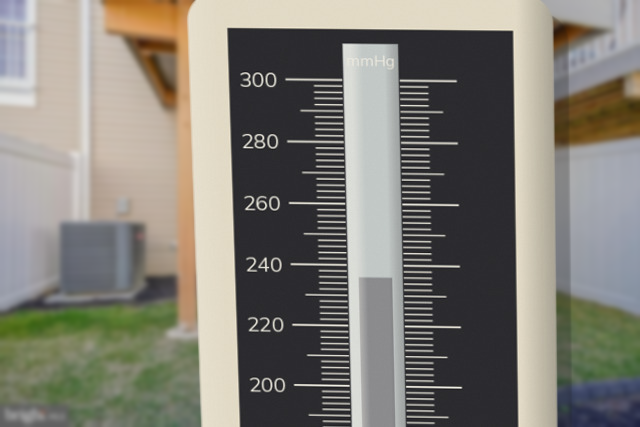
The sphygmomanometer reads 236 mmHg
